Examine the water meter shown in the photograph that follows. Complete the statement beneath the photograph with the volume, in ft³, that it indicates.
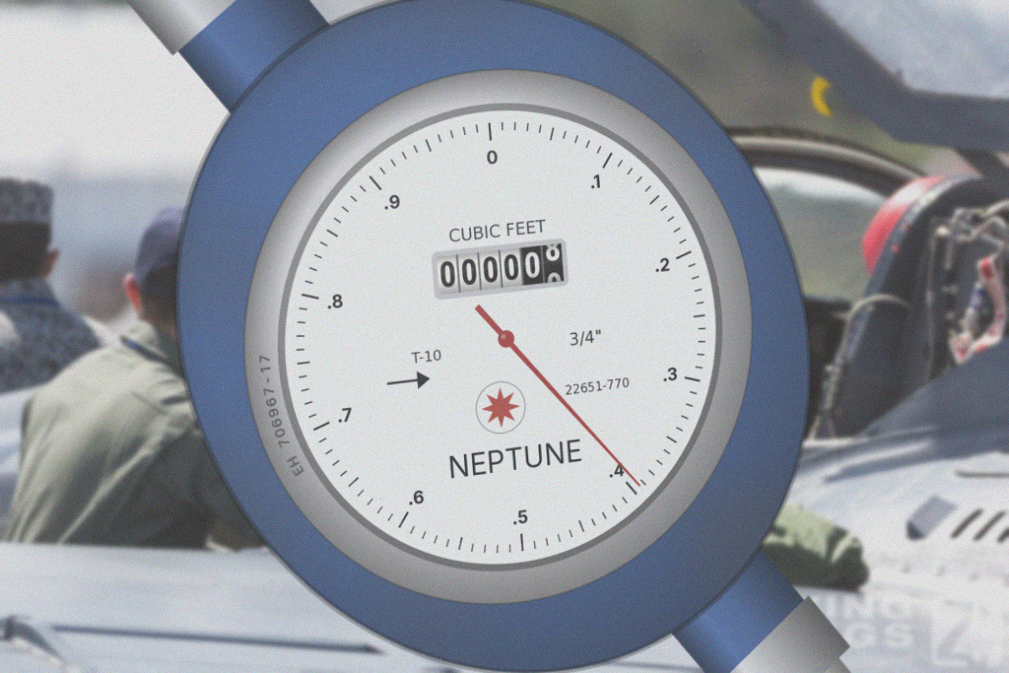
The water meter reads 8.39 ft³
